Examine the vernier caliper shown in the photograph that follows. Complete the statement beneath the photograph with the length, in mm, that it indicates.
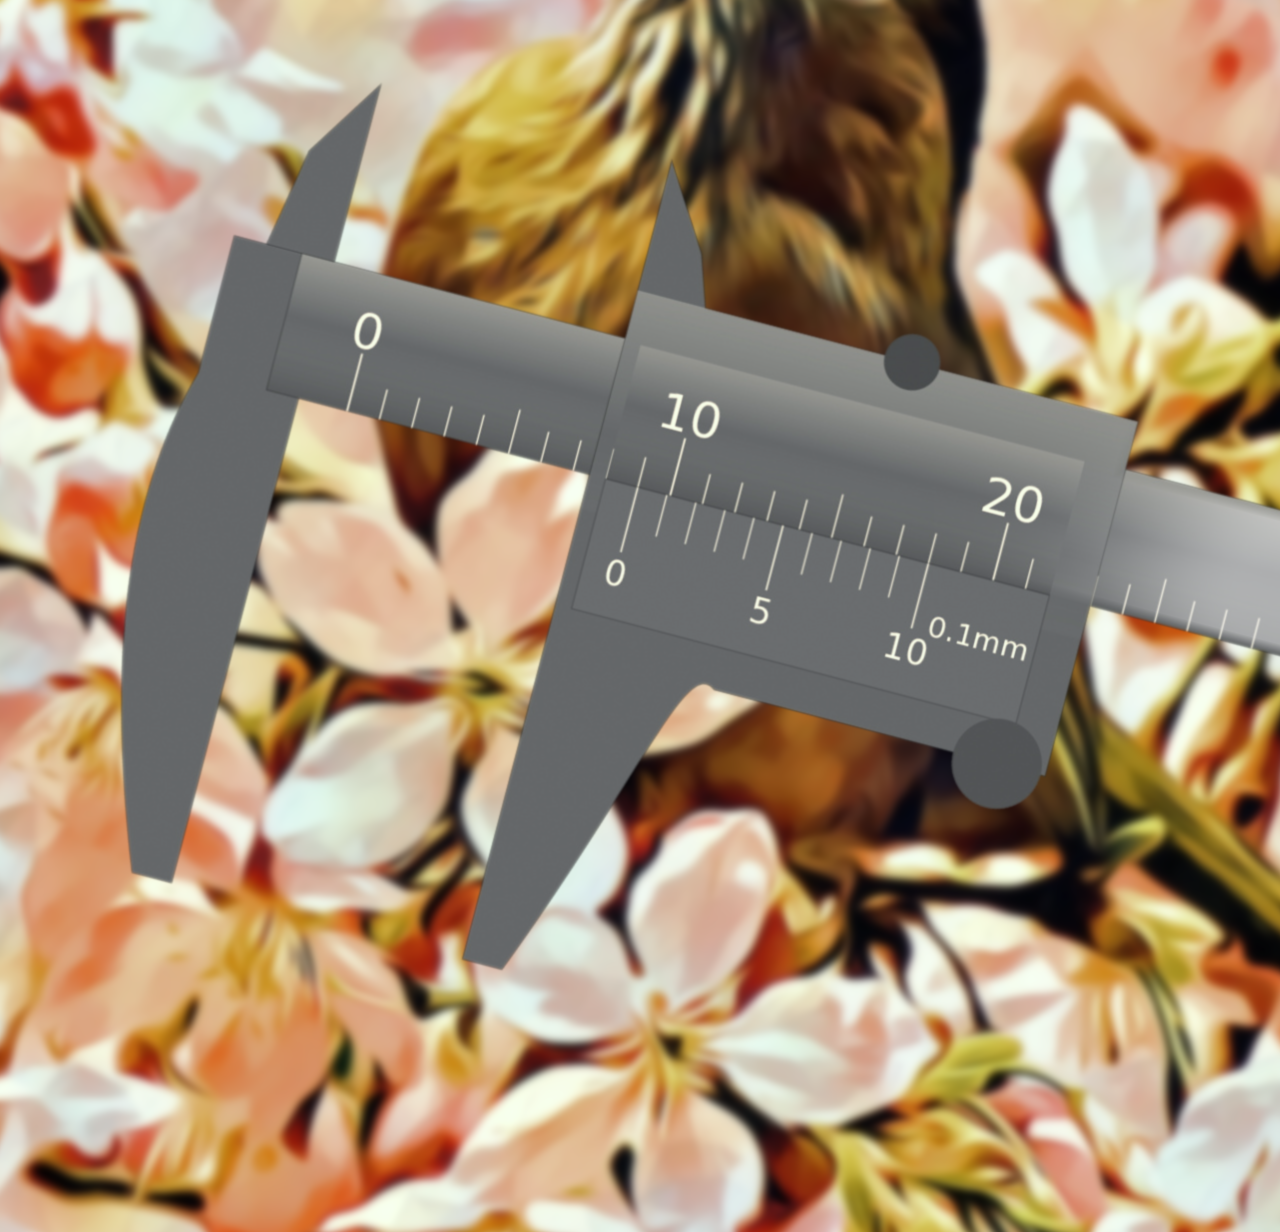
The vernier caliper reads 9.0 mm
